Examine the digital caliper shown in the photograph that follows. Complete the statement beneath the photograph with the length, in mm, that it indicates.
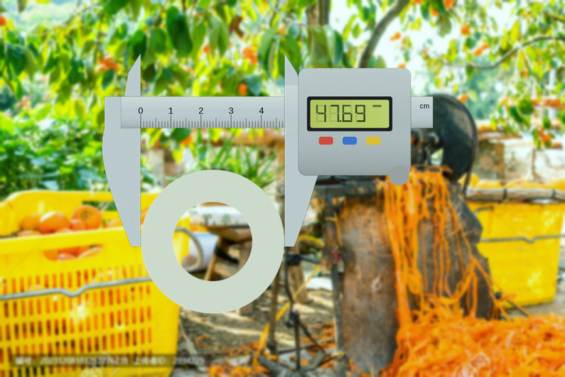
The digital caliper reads 47.69 mm
